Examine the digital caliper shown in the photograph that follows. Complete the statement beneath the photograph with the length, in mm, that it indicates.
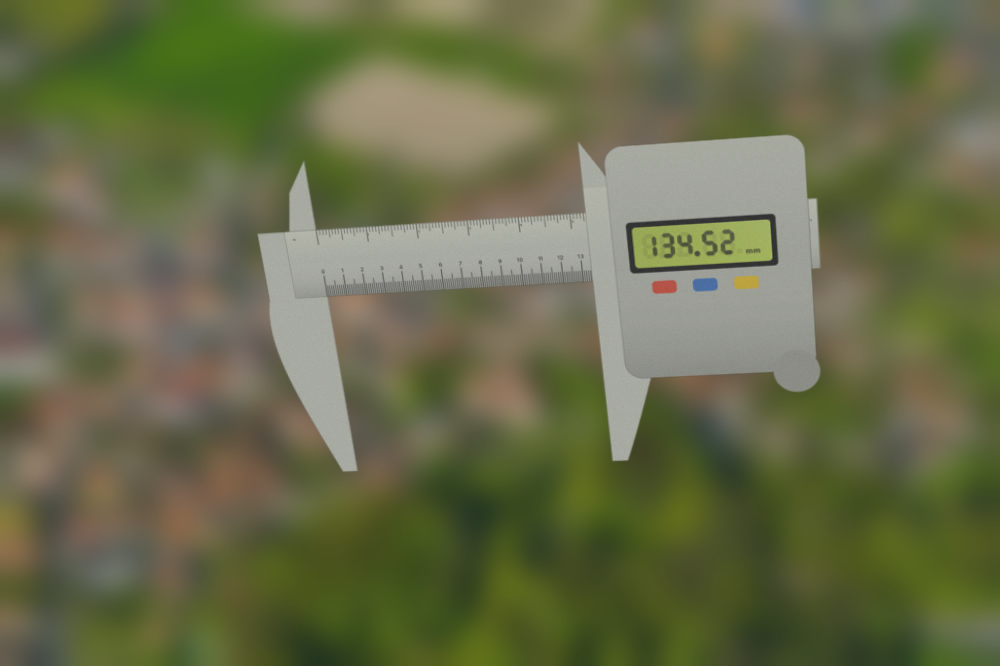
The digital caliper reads 134.52 mm
